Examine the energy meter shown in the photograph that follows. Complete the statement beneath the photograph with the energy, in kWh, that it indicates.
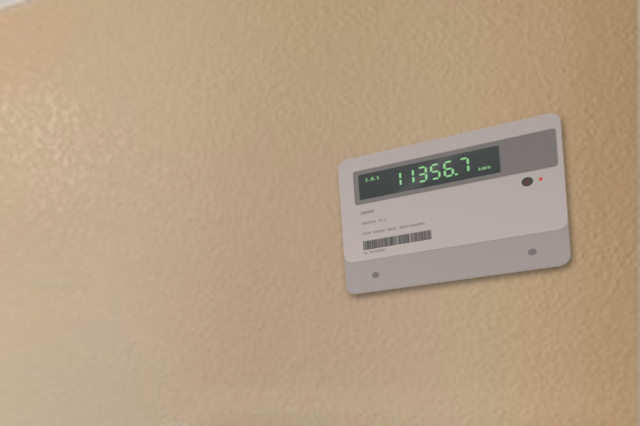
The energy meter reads 11356.7 kWh
